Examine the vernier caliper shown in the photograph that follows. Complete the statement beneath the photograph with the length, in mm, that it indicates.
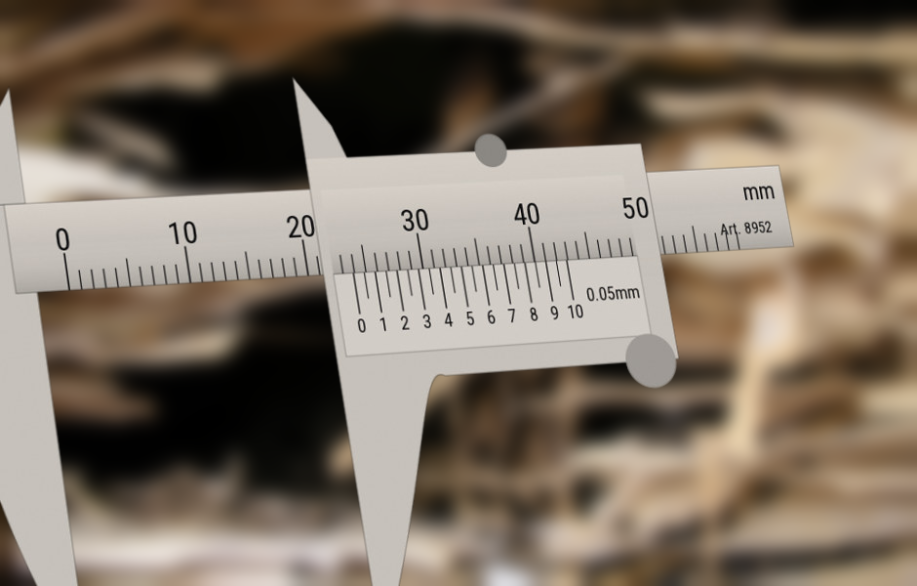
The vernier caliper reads 23.9 mm
